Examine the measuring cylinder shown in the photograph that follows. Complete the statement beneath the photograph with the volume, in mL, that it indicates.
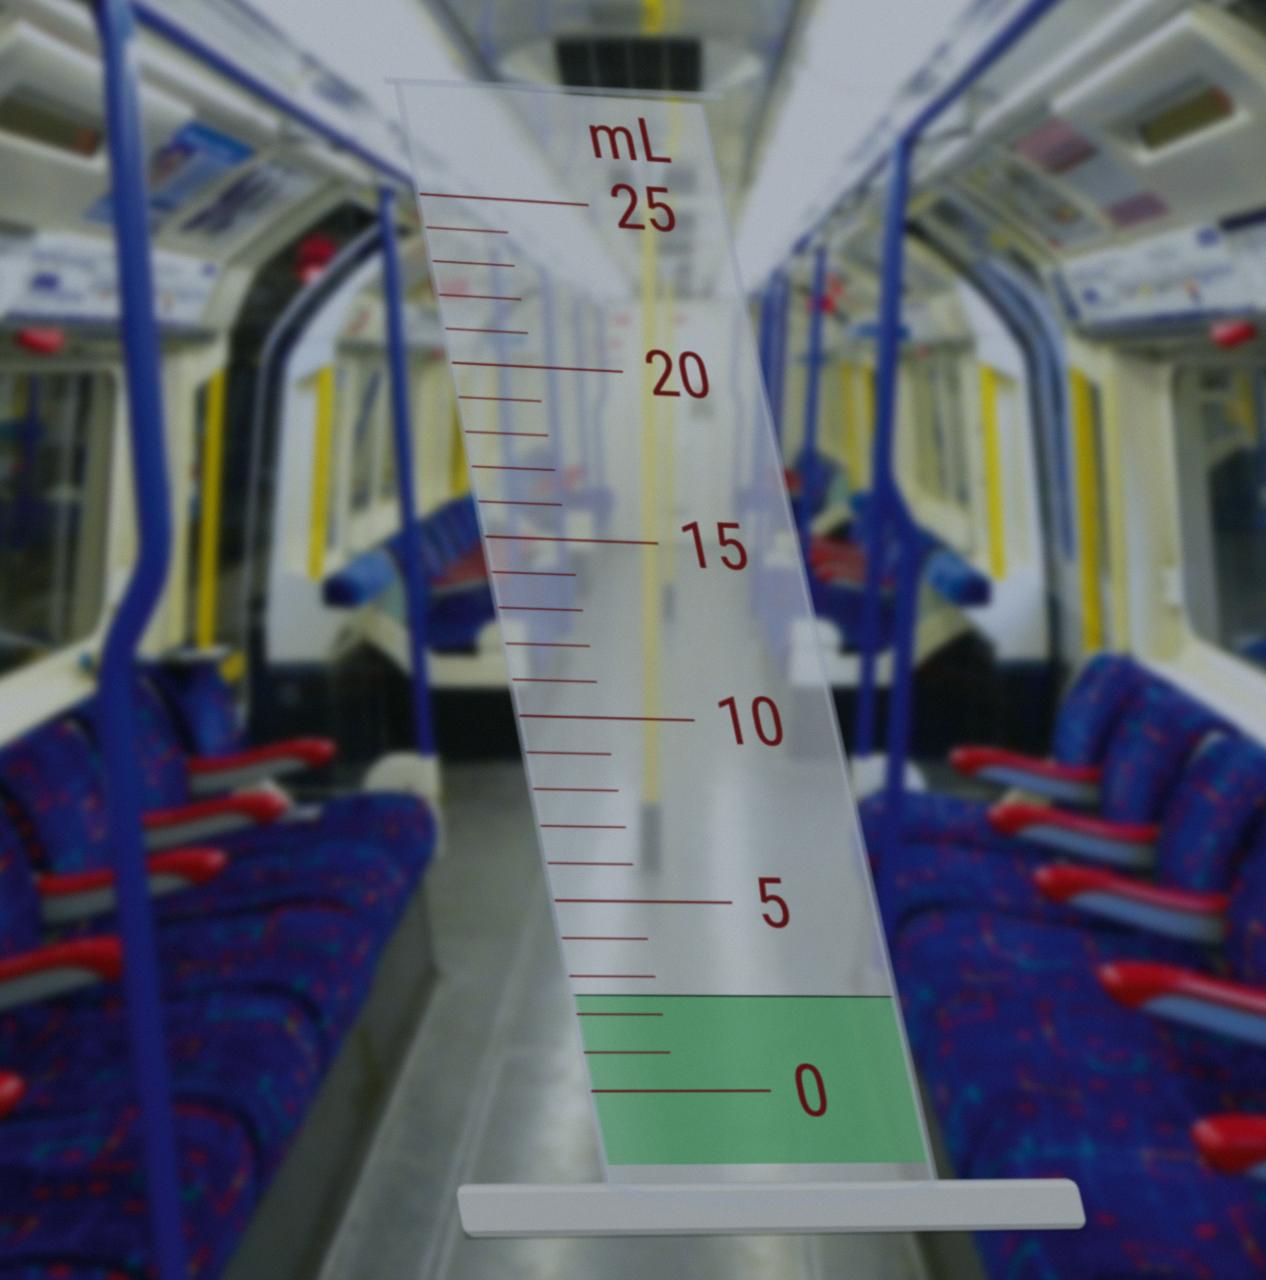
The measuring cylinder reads 2.5 mL
